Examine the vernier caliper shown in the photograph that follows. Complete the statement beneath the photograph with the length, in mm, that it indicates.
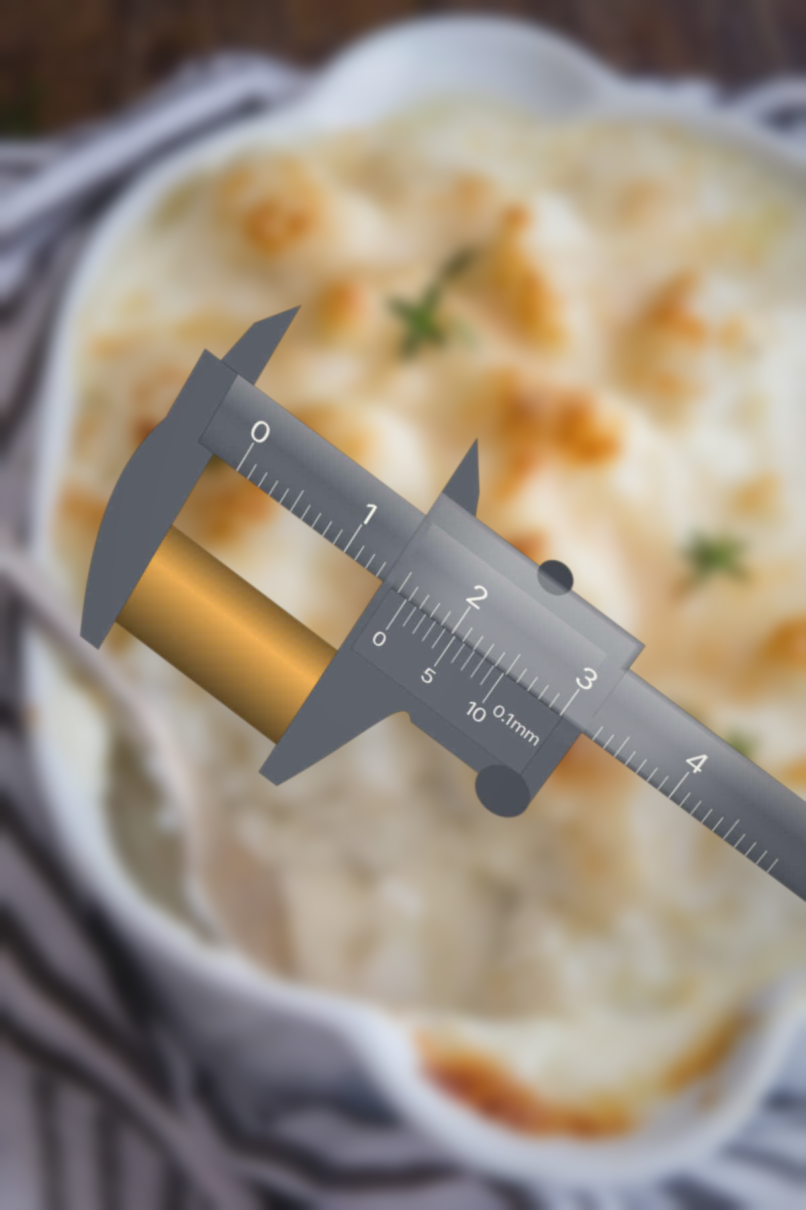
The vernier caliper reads 15.8 mm
